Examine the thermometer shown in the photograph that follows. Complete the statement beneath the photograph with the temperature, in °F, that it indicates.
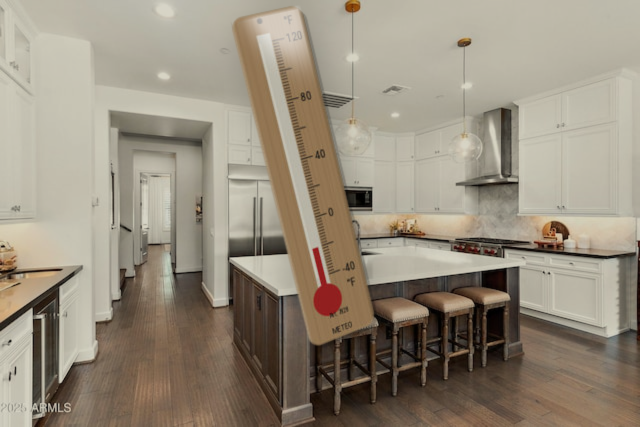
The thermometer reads -20 °F
